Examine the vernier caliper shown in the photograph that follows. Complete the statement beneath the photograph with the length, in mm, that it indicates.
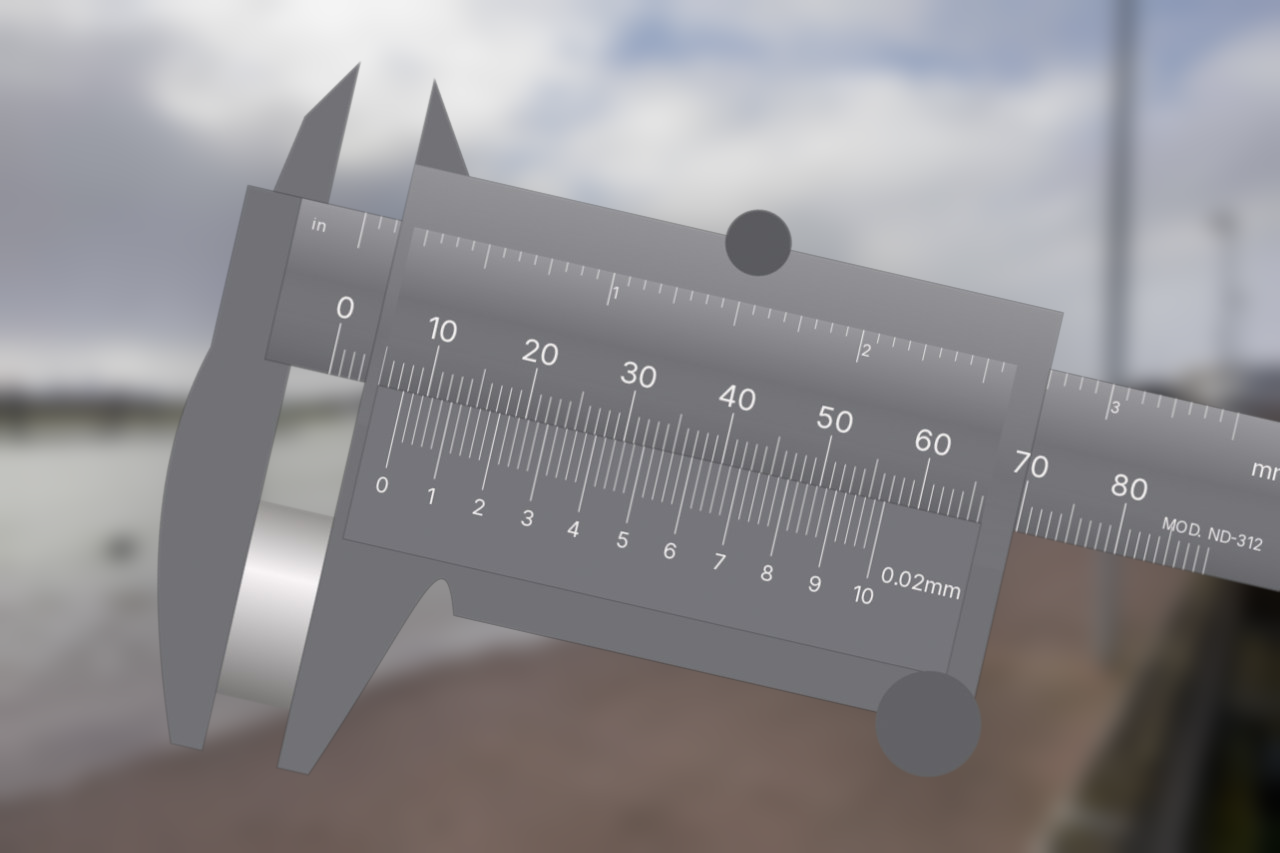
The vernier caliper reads 7.6 mm
